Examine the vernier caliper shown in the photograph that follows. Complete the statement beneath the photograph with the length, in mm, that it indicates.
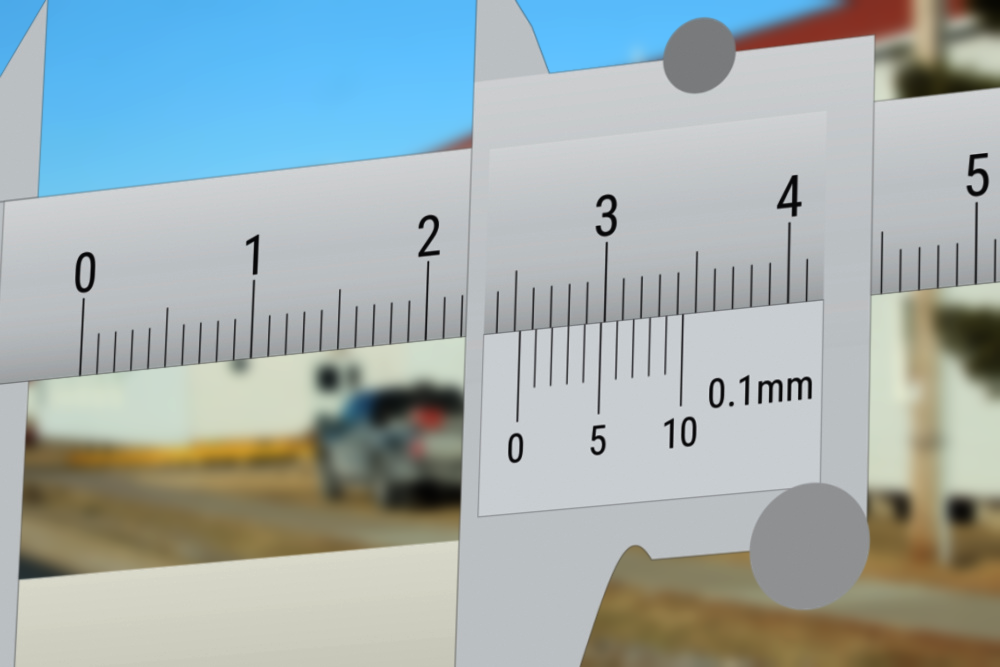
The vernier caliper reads 25.3 mm
